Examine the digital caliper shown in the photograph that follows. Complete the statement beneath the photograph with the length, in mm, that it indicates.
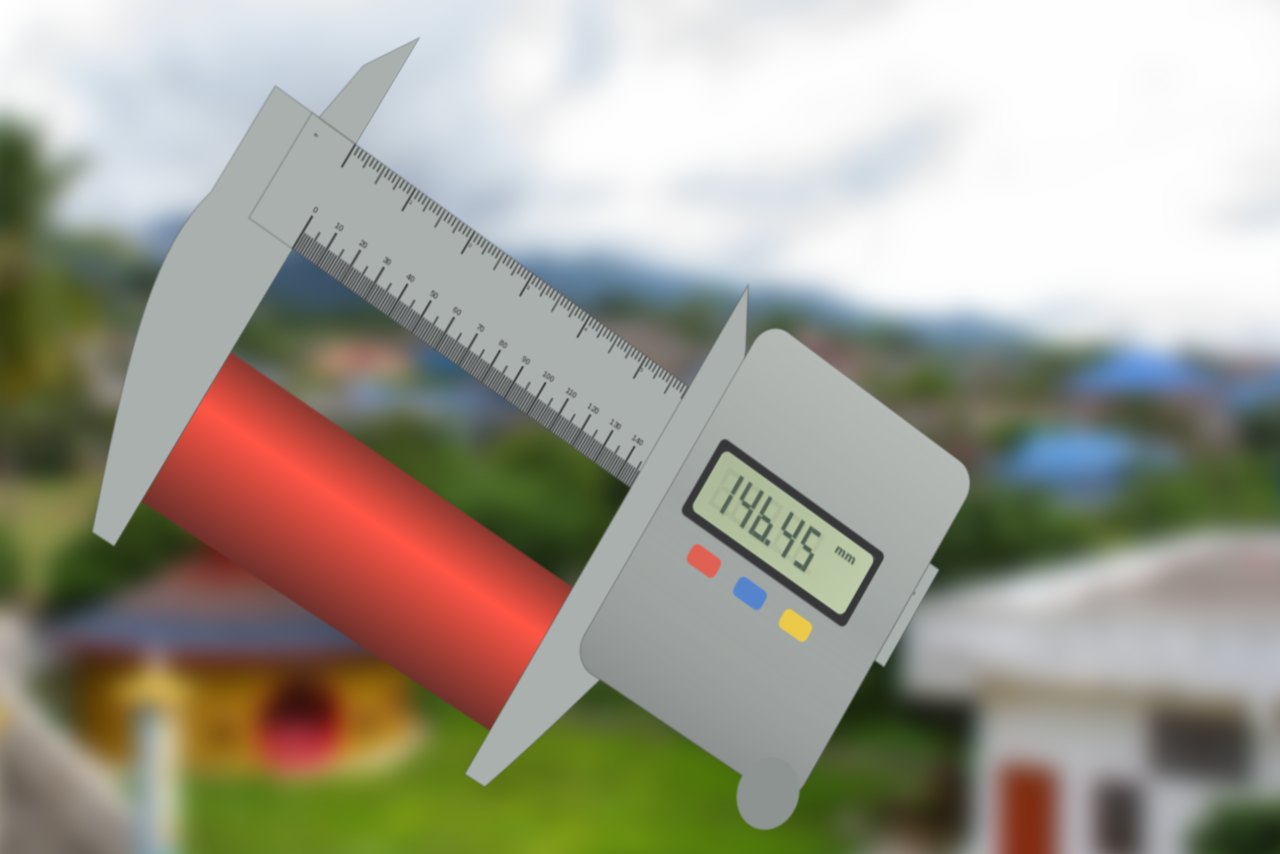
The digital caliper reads 146.45 mm
